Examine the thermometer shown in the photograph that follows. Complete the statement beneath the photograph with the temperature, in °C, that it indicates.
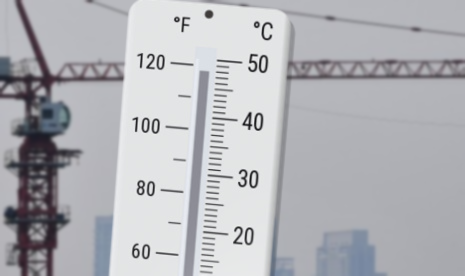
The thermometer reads 48 °C
